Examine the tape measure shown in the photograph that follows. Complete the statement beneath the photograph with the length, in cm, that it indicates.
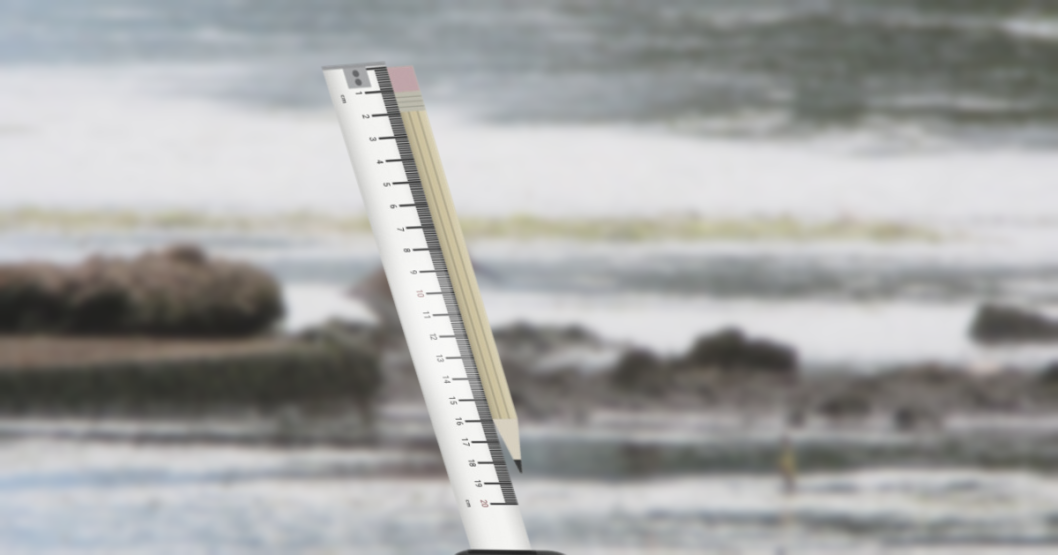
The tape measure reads 18.5 cm
